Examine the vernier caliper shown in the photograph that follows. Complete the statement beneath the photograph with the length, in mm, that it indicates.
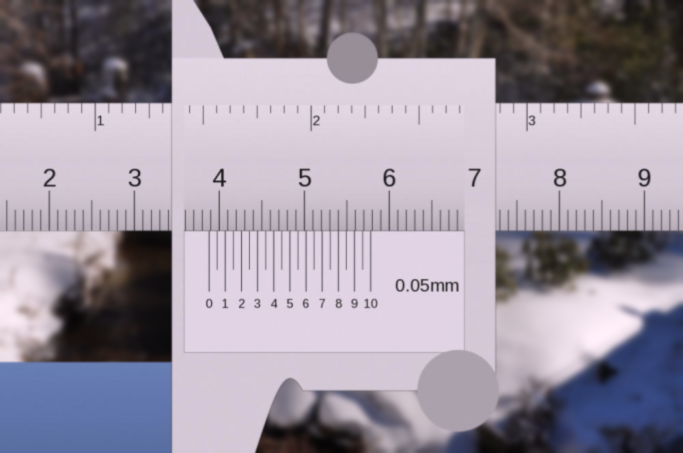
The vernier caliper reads 38.8 mm
